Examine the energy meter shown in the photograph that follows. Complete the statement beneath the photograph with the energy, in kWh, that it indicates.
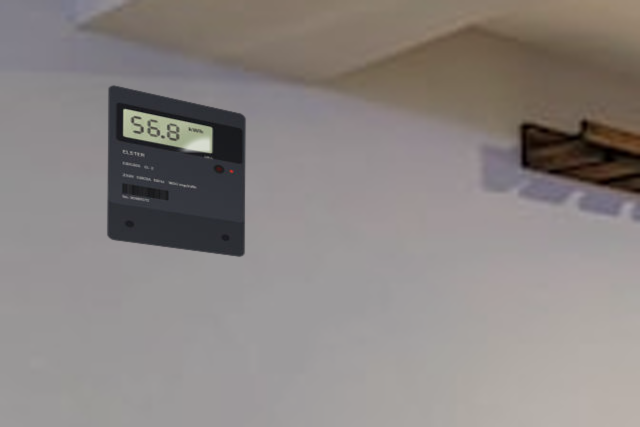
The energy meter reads 56.8 kWh
